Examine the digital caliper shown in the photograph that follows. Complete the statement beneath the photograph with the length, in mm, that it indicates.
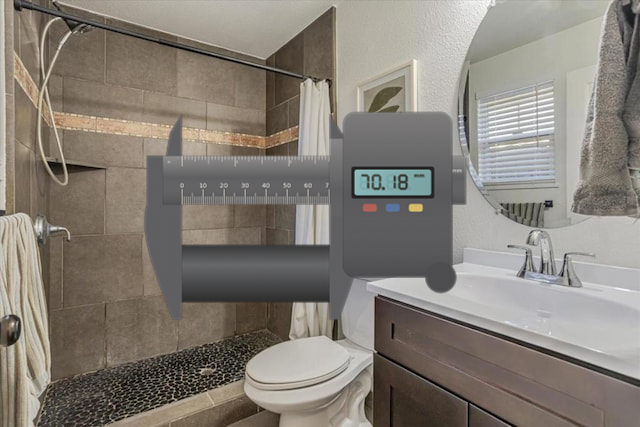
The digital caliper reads 70.18 mm
